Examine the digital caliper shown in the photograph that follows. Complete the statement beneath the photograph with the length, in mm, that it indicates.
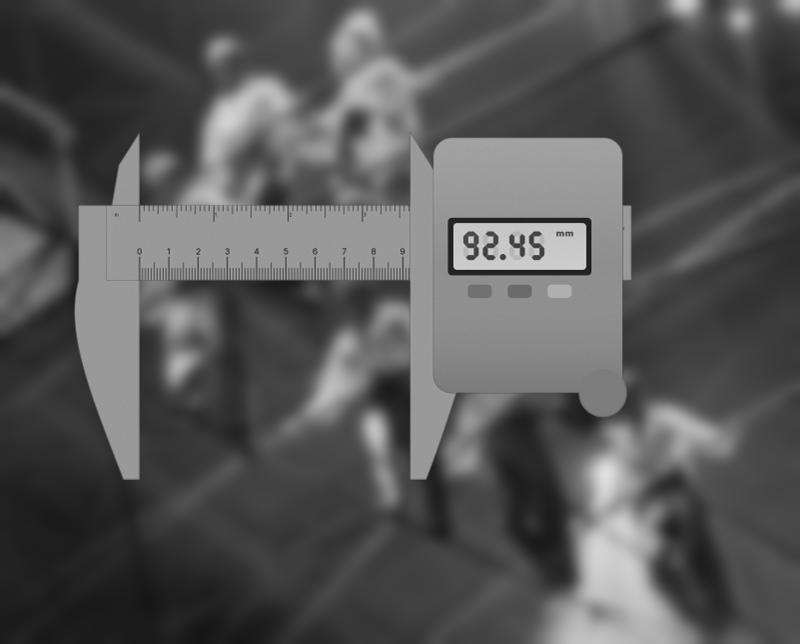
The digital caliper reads 92.45 mm
